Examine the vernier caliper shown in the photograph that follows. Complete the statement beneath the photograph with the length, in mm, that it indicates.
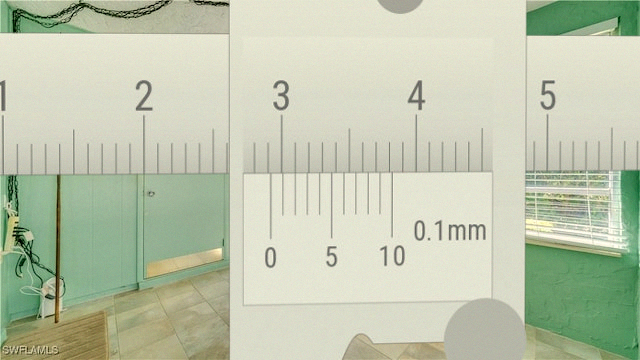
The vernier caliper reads 29.2 mm
